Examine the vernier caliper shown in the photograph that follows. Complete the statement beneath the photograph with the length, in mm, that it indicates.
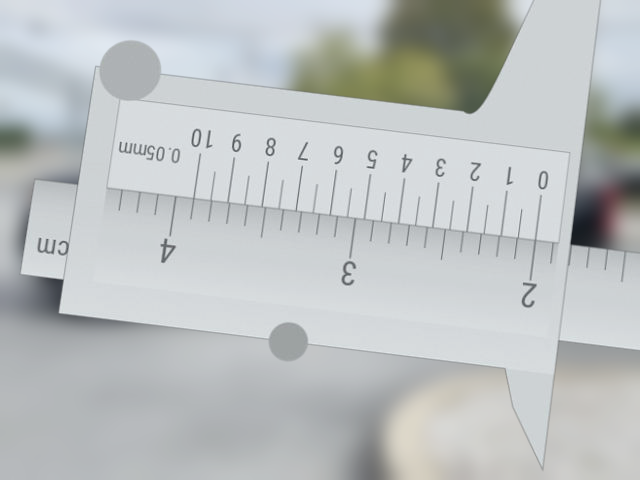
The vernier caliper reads 20.0 mm
